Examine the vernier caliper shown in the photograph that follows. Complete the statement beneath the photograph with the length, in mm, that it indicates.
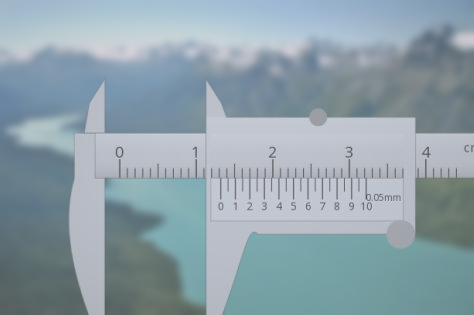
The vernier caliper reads 13.2 mm
